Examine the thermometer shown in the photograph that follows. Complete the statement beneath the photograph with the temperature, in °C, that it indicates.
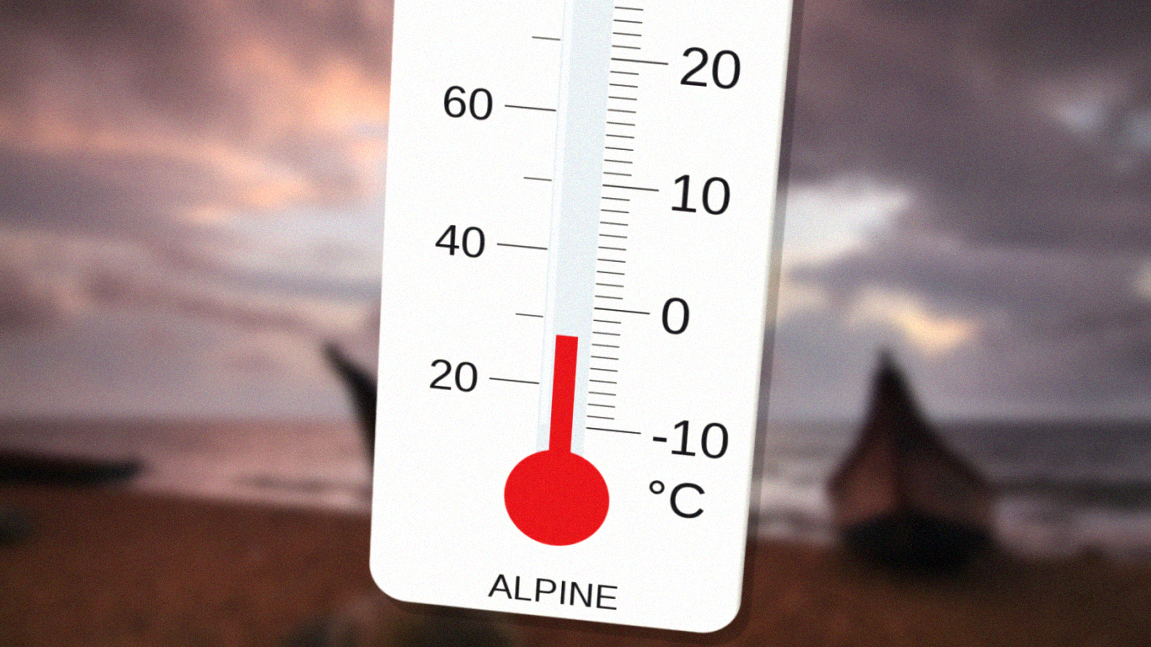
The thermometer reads -2.5 °C
